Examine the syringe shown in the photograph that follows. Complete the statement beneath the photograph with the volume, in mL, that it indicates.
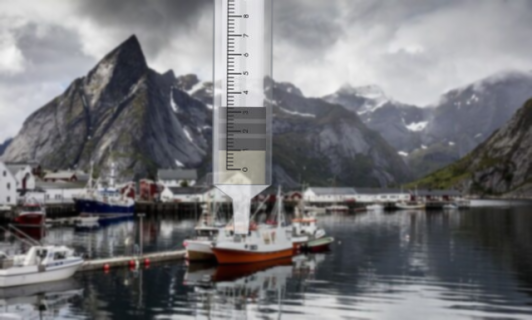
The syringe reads 1 mL
